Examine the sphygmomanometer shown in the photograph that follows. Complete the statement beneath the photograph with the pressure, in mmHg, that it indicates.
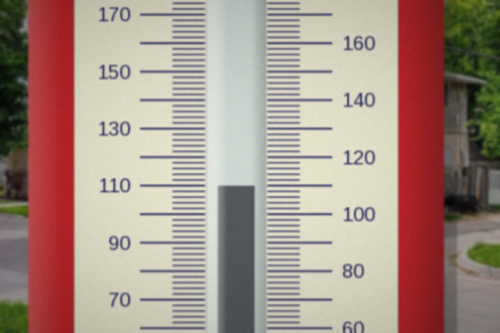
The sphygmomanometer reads 110 mmHg
